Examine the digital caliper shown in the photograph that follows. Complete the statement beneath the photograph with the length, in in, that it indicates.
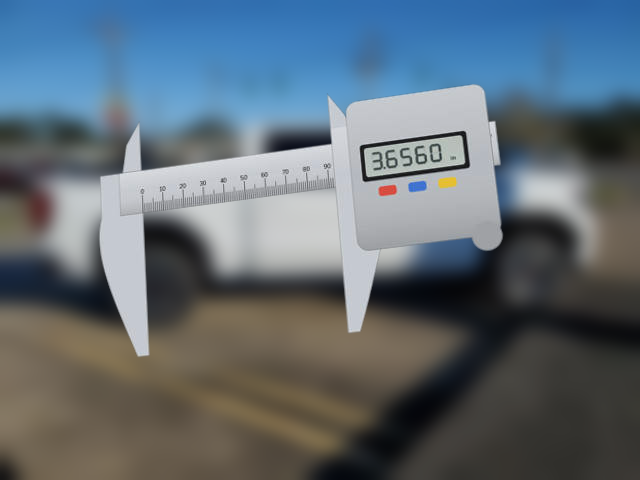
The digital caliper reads 3.6560 in
